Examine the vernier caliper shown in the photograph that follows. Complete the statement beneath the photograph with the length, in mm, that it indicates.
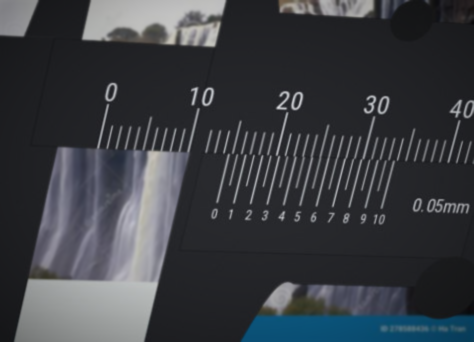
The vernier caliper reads 14.6 mm
